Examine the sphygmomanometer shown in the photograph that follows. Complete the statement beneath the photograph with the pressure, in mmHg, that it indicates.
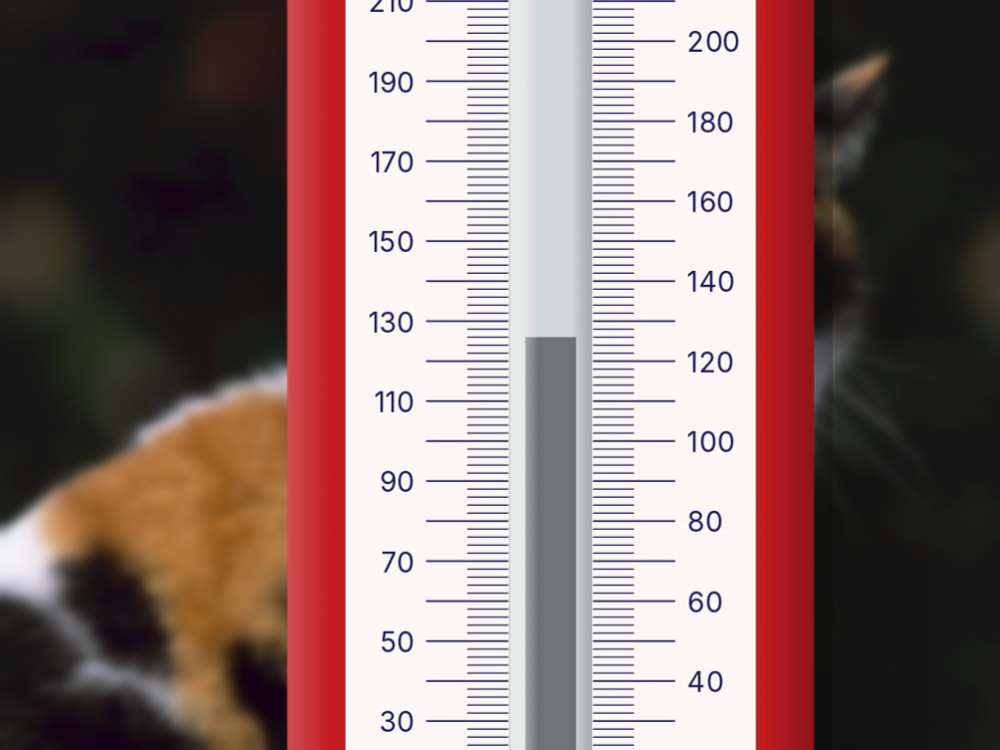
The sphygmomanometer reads 126 mmHg
